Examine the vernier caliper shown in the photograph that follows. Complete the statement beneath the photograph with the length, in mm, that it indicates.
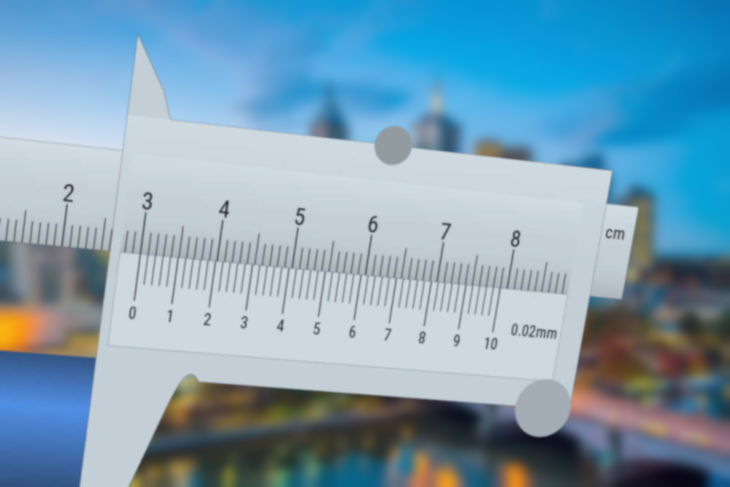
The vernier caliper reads 30.0 mm
